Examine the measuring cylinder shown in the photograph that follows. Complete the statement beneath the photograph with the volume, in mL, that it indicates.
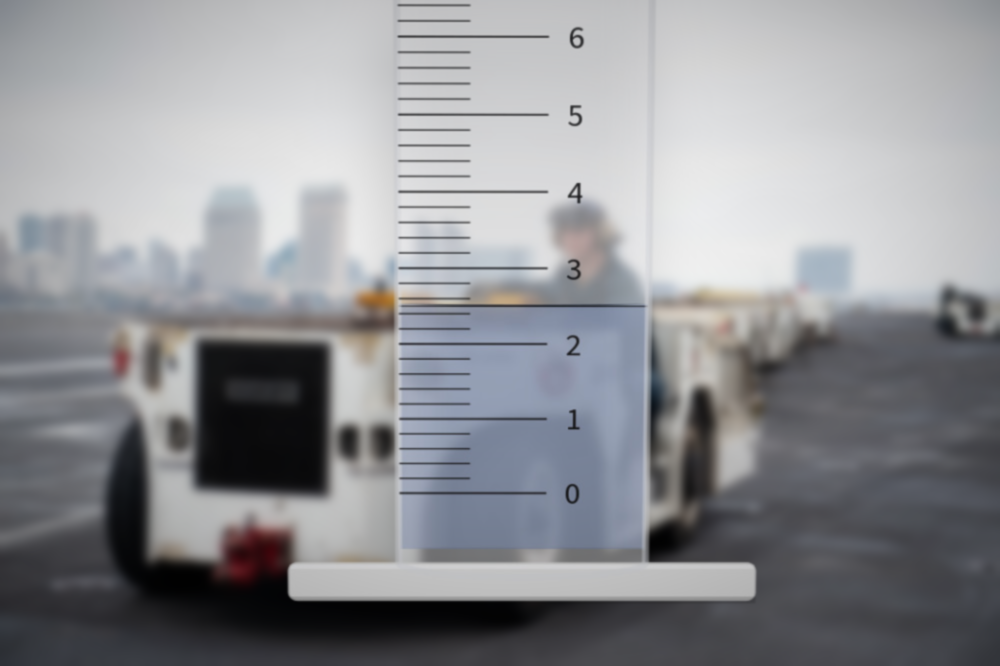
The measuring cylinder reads 2.5 mL
